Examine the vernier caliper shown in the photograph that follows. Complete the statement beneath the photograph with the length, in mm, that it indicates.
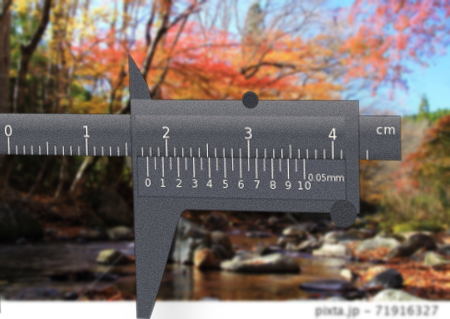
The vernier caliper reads 17.6 mm
